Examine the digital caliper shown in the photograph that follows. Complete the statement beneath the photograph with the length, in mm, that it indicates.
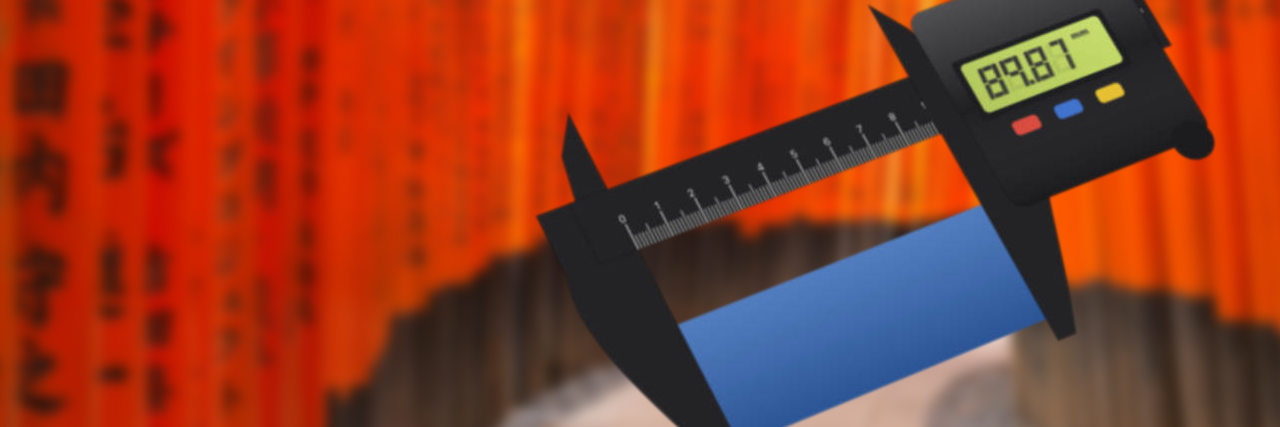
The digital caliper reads 89.87 mm
